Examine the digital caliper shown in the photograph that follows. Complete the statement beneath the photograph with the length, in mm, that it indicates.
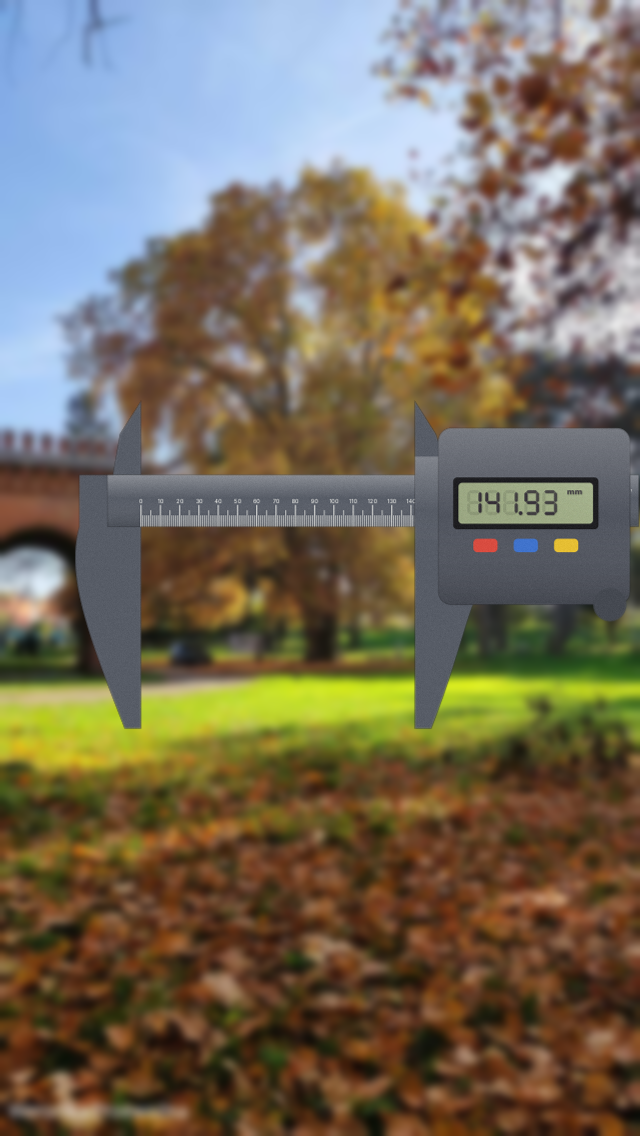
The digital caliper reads 141.93 mm
